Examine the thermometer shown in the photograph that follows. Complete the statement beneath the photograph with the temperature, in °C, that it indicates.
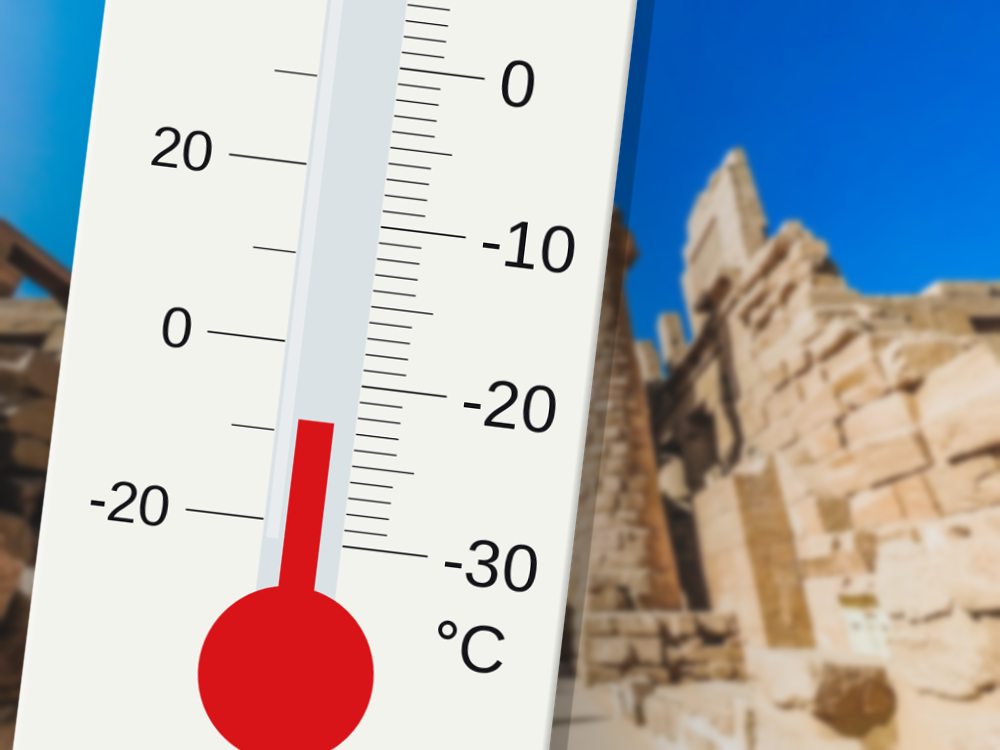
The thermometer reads -22.5 °C
